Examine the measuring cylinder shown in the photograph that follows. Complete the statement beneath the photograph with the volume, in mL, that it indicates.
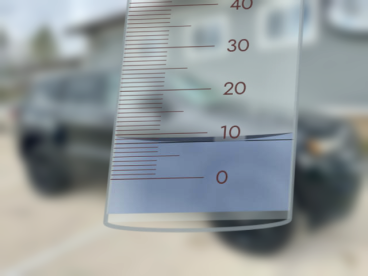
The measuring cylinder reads 8 mL
